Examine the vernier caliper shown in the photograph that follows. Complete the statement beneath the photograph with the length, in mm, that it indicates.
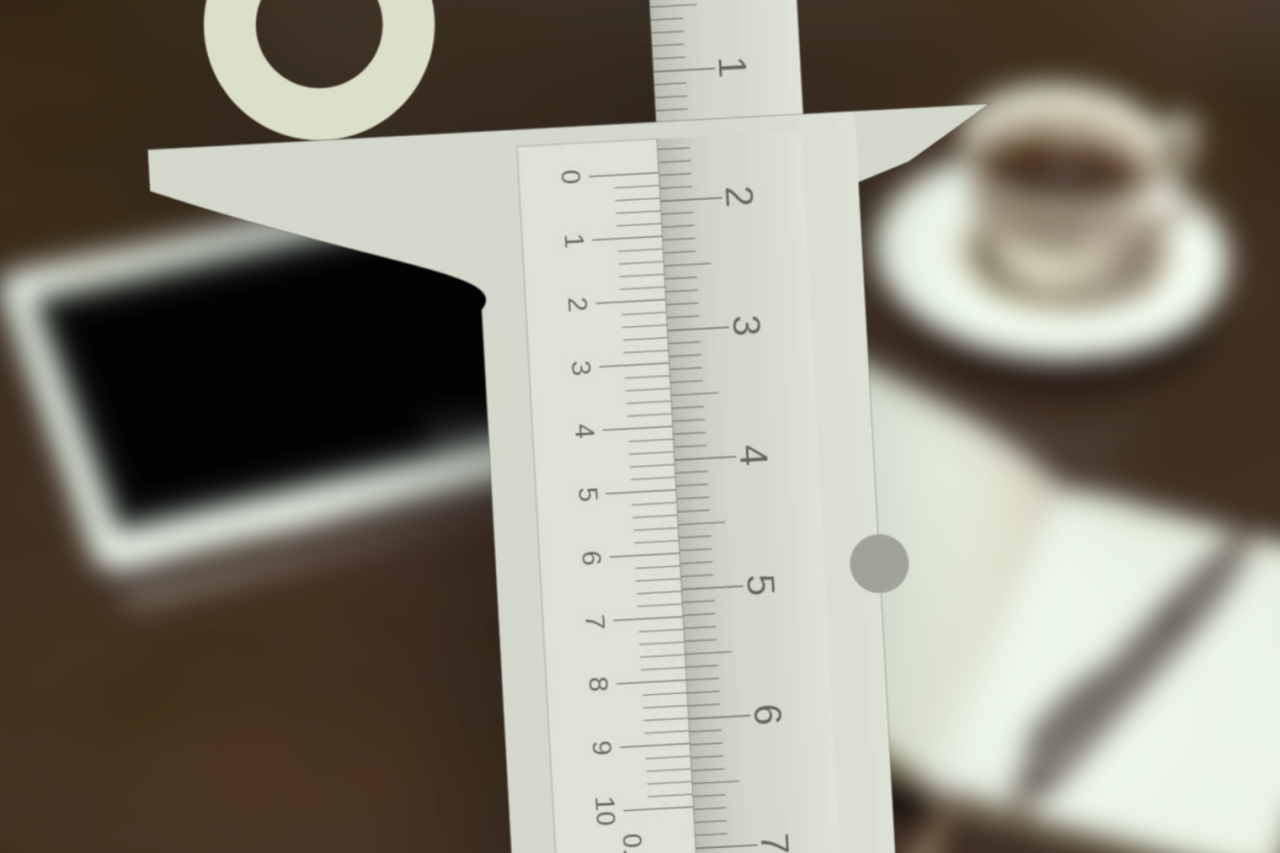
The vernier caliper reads 17.8 mm
